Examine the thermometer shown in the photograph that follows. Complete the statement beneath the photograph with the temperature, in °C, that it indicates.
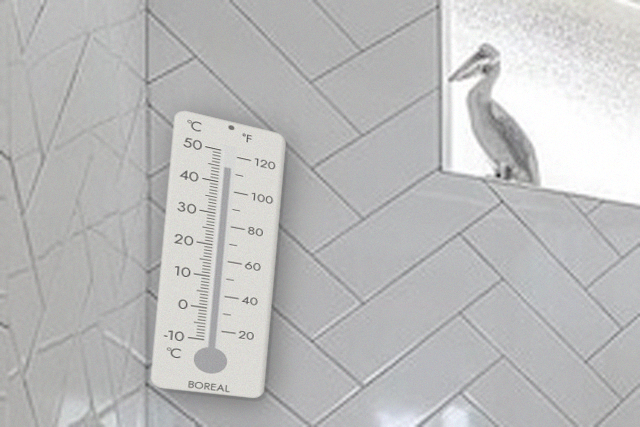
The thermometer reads 45 °C
